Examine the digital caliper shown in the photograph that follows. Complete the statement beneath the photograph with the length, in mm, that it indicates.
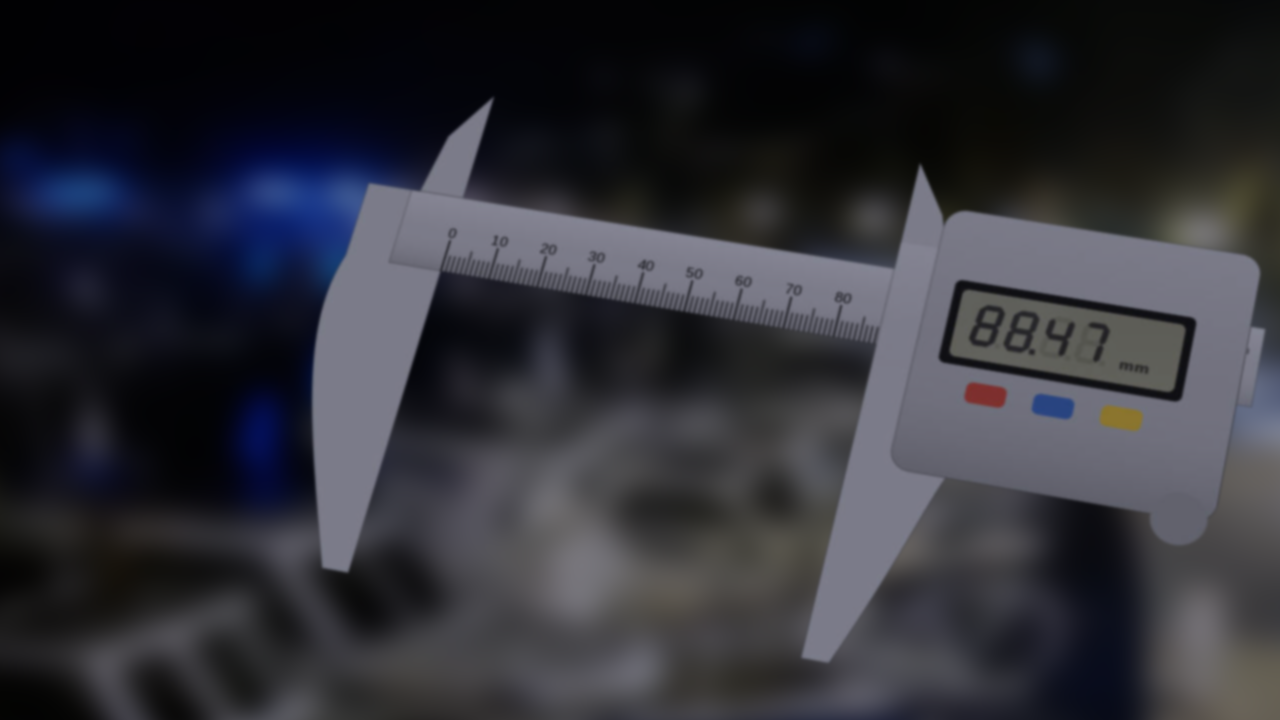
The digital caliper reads 88.47 mm
